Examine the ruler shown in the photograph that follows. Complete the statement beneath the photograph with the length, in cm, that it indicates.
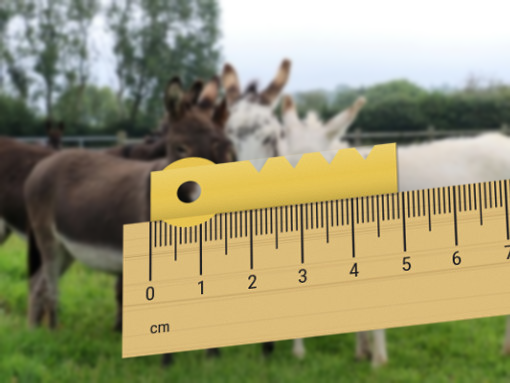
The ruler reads 4.9 cm
